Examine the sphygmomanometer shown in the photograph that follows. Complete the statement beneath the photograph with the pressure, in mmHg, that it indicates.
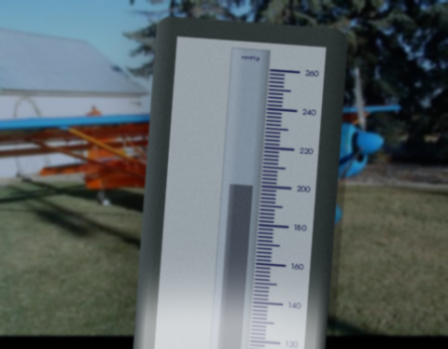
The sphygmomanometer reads 200 mmHg
